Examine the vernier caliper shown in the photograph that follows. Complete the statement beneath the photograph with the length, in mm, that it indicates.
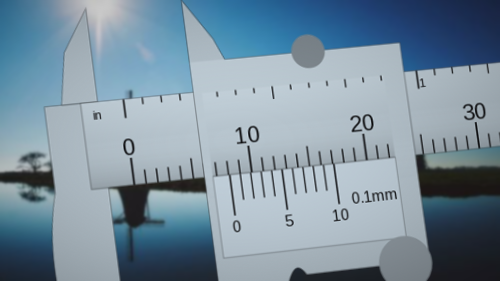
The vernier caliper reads 8.1 mm
